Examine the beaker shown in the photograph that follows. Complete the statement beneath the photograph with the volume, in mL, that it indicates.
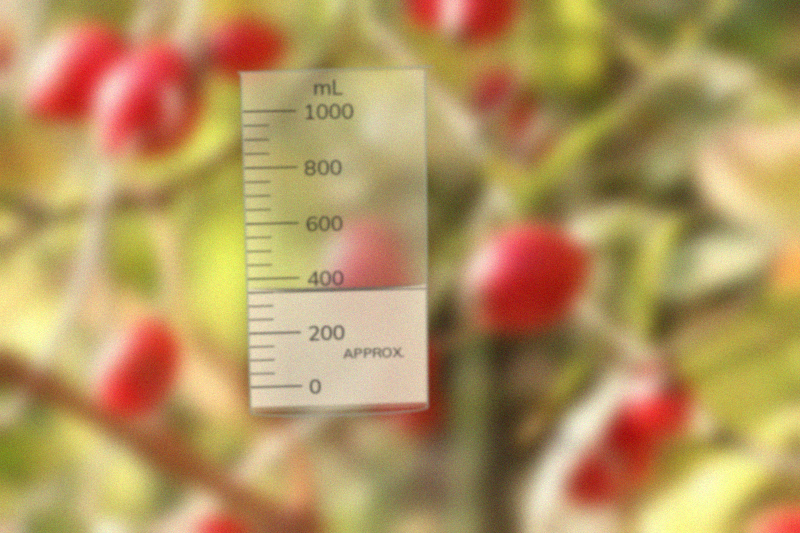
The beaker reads 350 mL
